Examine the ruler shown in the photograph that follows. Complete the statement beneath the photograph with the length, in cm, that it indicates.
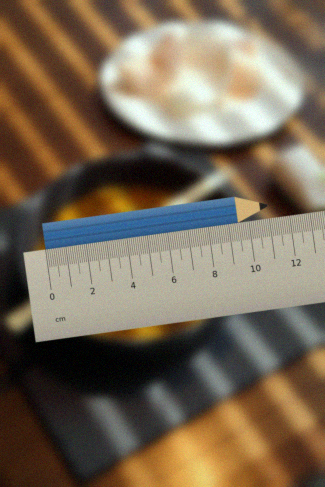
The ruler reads 11 cm
